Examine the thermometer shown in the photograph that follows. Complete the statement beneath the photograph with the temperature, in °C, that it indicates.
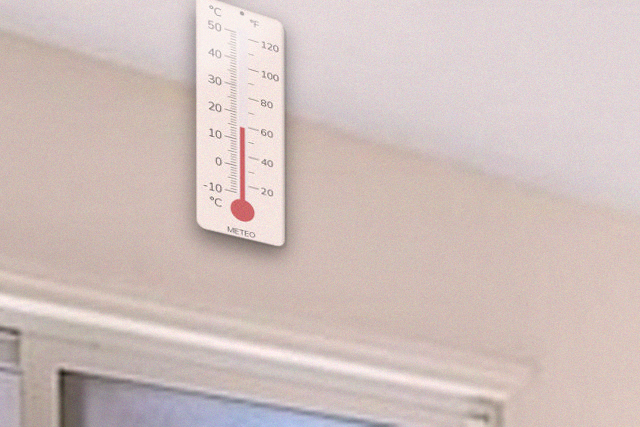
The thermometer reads 15 °C
